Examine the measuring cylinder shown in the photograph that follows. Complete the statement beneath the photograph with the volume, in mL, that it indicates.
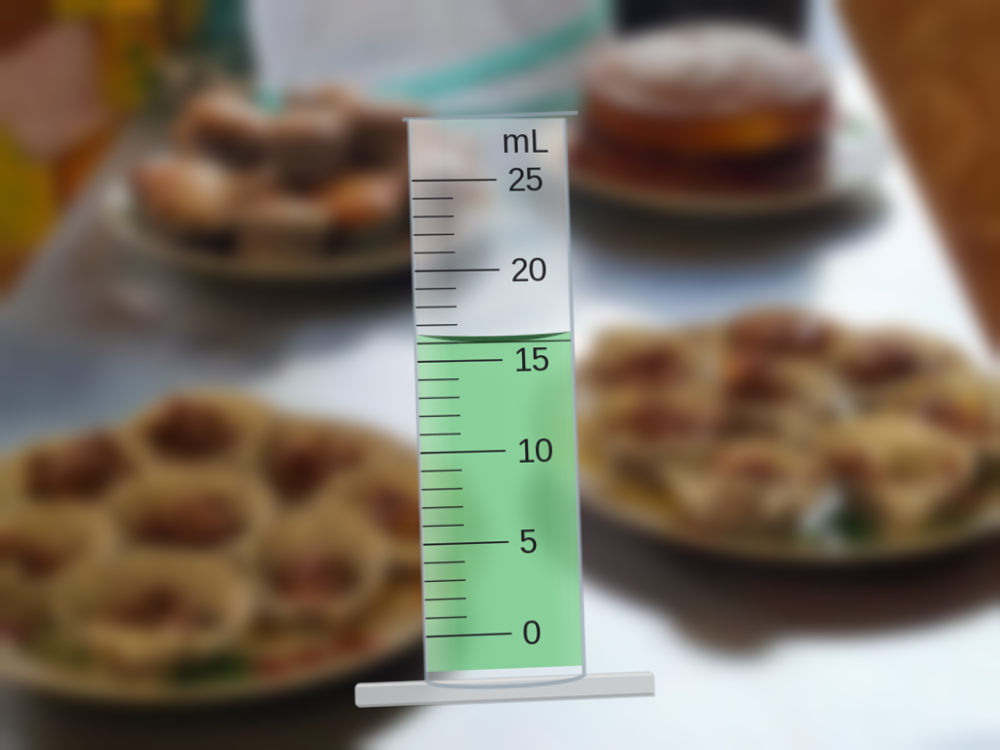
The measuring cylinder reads 16 mL
